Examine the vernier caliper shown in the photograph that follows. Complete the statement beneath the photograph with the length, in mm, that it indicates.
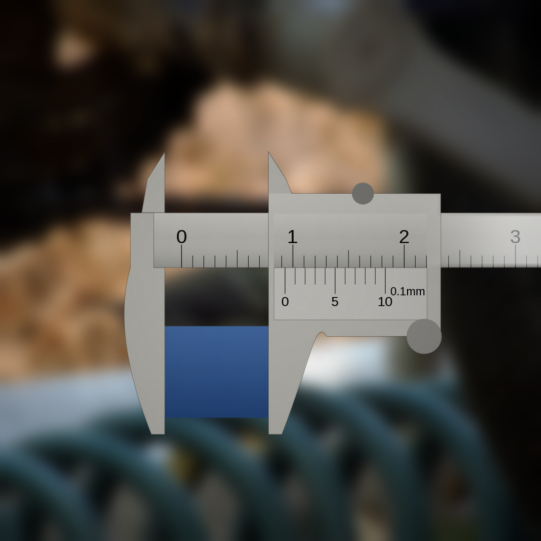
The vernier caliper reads 9.3 mm
